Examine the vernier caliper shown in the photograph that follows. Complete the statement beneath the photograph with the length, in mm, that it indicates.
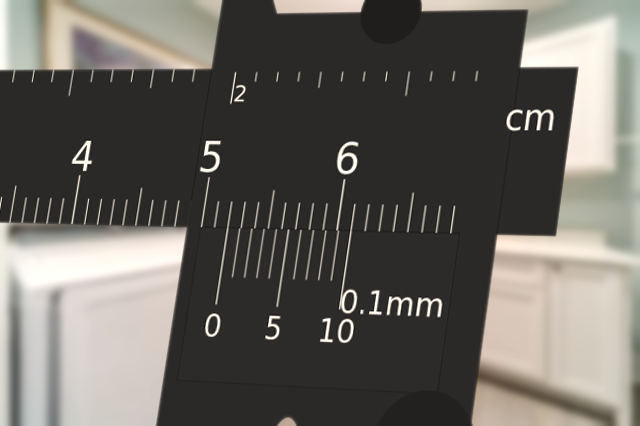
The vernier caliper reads 52.0 mm
